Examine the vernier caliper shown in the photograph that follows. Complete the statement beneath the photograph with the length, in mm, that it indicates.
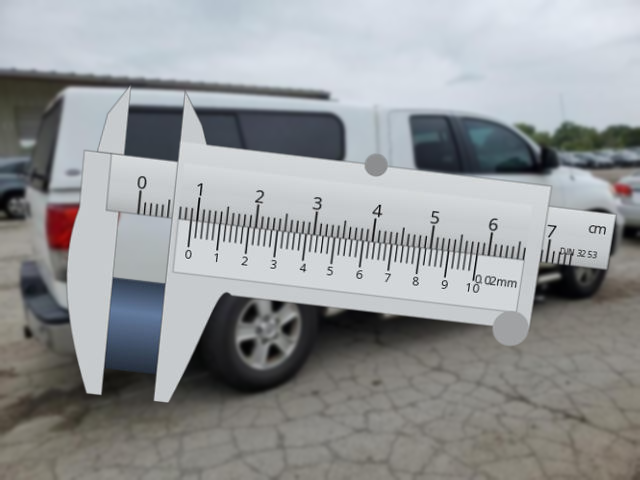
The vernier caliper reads 9.0 mm
